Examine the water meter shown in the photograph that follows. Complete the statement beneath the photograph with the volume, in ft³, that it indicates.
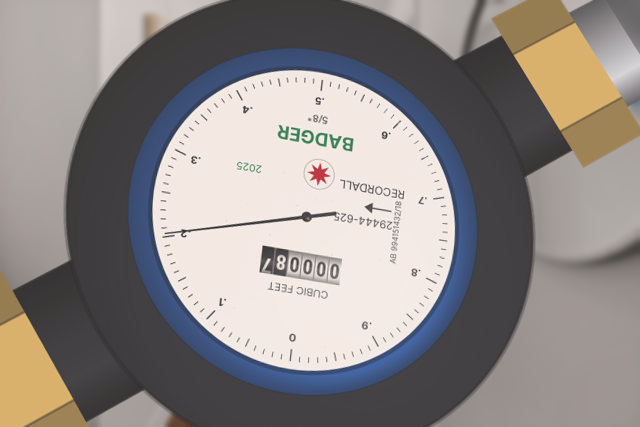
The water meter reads 87.20 ft³
